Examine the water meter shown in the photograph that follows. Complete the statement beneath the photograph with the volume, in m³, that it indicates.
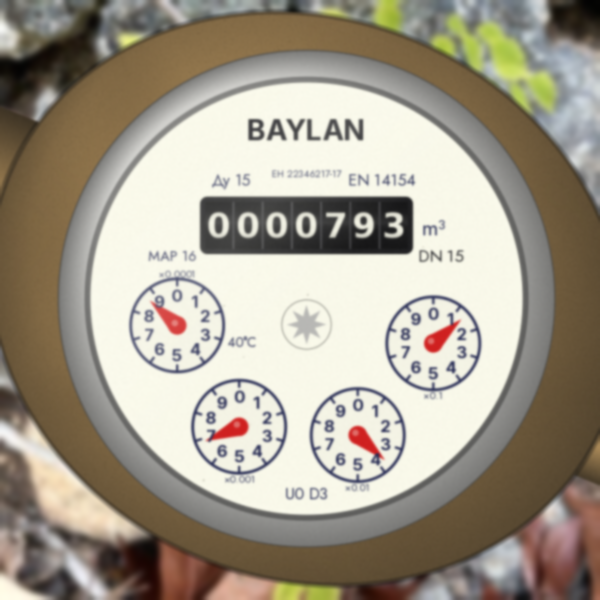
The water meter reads 793.1368 m³
